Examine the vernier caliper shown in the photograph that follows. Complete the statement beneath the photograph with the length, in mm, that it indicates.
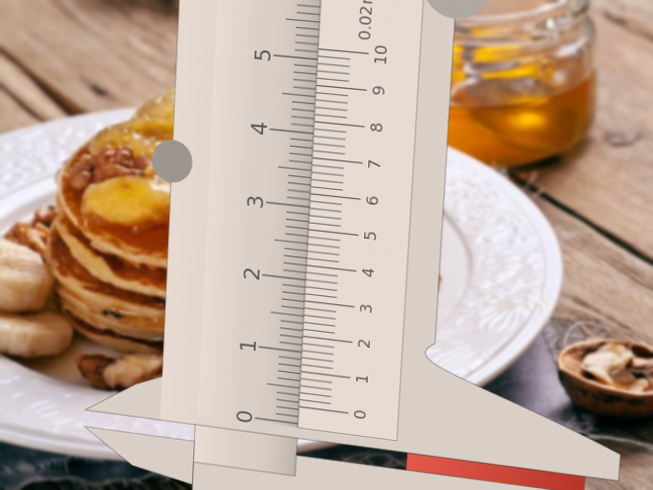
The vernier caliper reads 2.4 mm
